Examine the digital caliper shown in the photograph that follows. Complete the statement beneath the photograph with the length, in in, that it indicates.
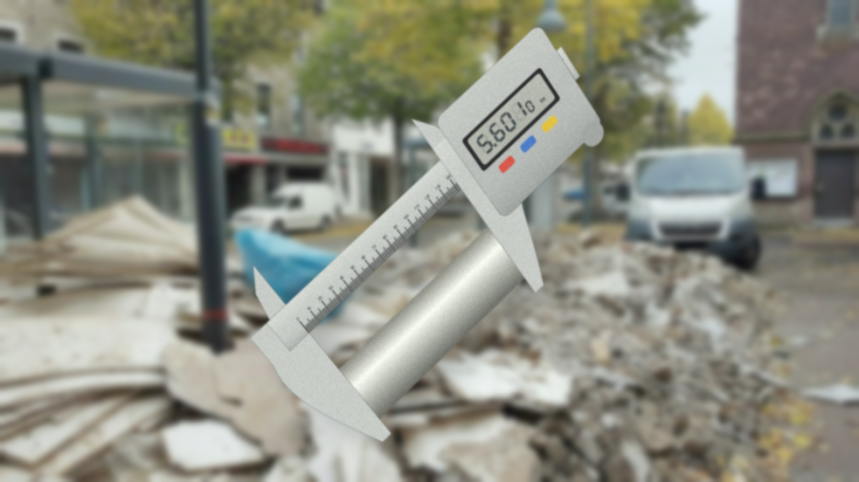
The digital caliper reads 5.6010 in
